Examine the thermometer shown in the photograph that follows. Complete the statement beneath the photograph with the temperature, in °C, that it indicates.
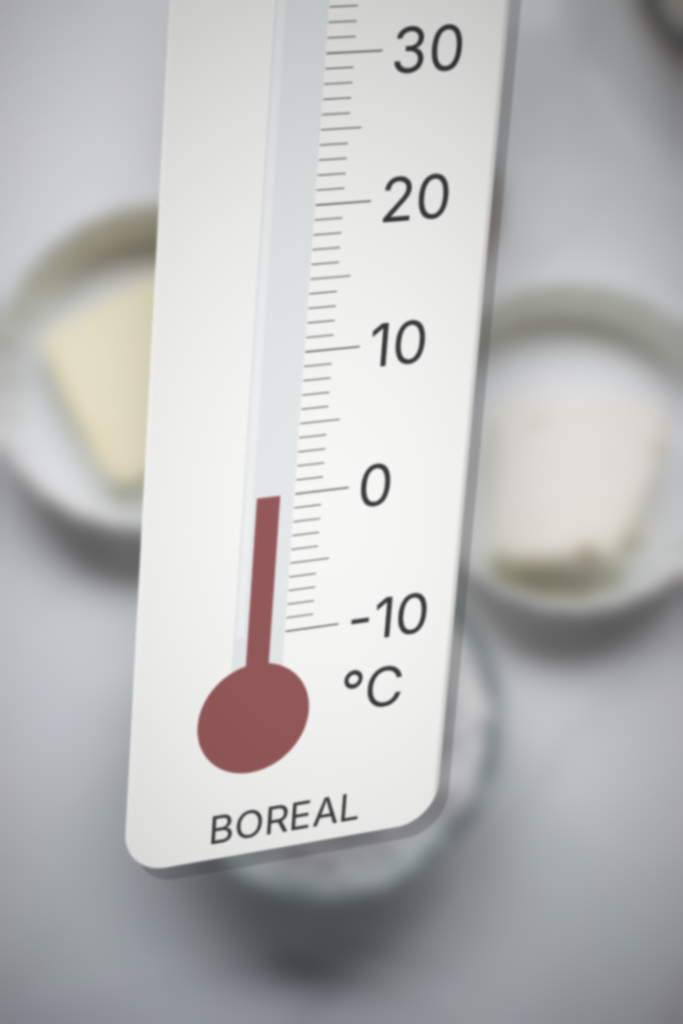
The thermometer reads 0 °C
